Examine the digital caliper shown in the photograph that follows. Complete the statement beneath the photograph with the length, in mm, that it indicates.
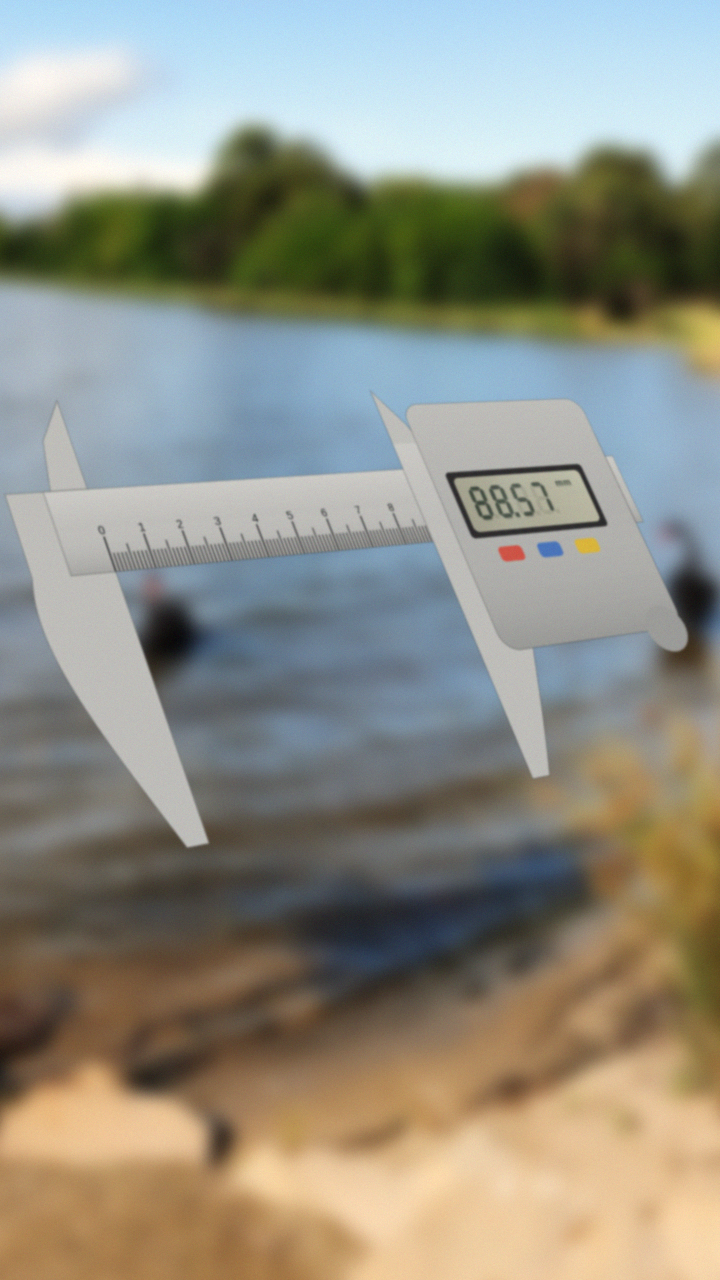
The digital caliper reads 88.57 mm
